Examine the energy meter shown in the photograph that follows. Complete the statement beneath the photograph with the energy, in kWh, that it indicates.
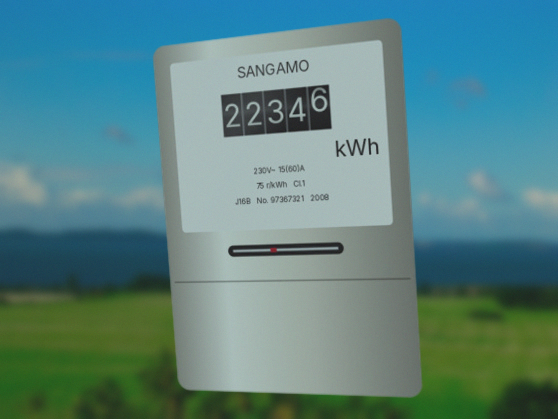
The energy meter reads 22346 kWh
